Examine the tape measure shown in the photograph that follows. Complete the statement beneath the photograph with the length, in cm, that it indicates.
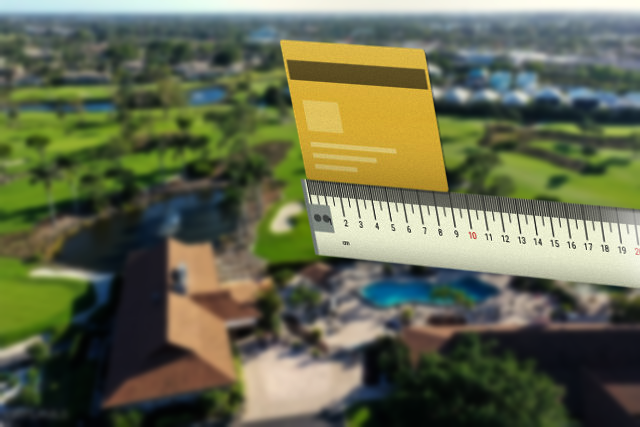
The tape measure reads 9 cm
